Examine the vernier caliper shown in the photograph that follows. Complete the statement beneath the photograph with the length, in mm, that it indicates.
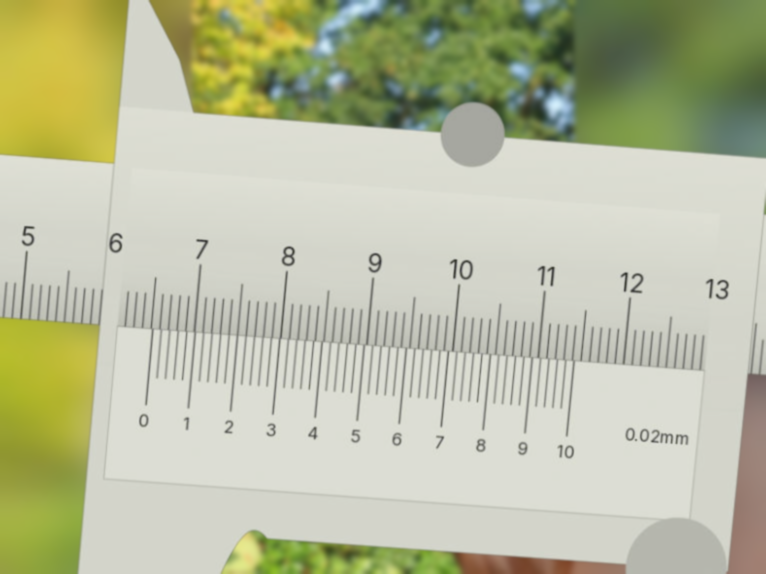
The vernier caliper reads 65.2 mm
